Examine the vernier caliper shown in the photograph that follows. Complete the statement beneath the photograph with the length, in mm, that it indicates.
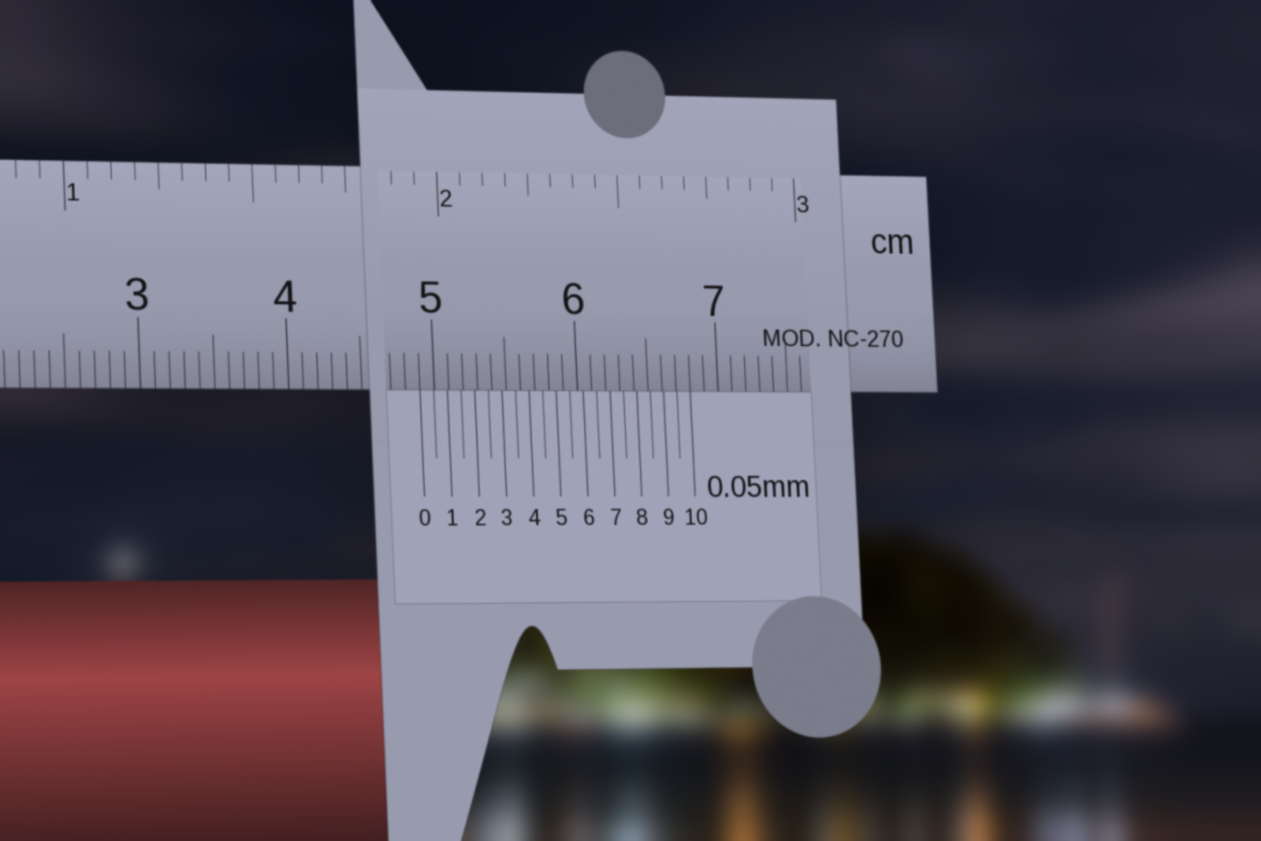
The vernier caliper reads 49.0 mm
